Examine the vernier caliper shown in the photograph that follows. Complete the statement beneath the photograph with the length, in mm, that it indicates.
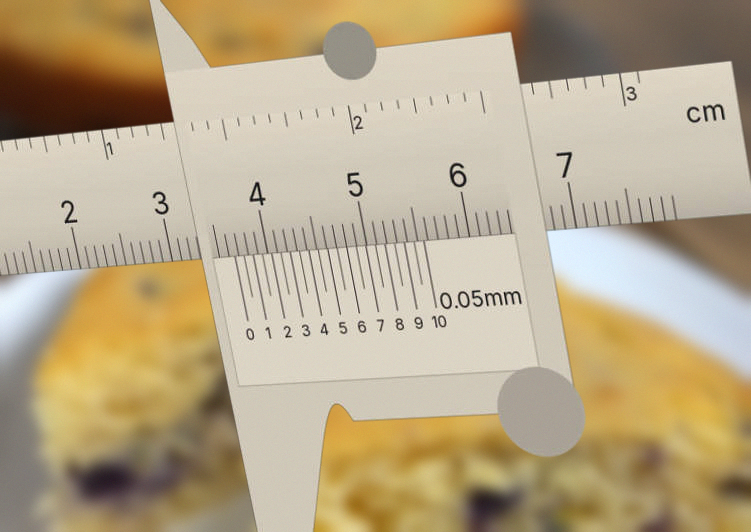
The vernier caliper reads 36.6 mm
